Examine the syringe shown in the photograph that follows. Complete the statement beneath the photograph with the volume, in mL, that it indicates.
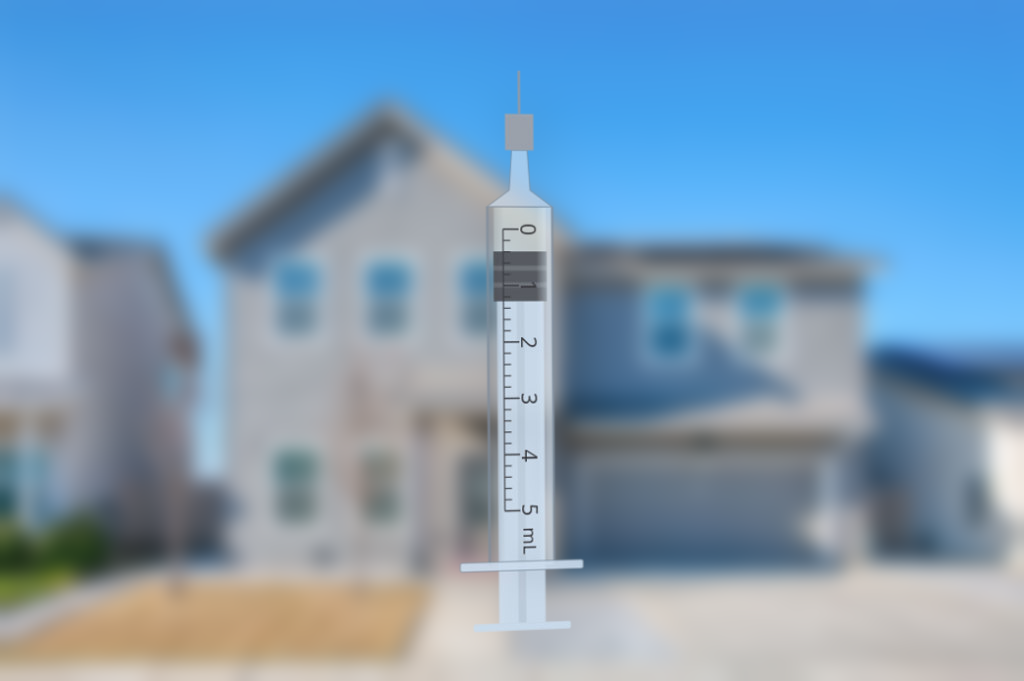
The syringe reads 0.4 mL
